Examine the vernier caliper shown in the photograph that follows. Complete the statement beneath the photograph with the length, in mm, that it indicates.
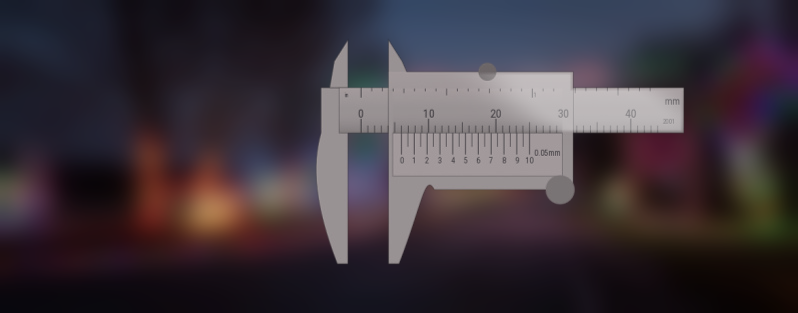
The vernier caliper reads 6.0 mm
